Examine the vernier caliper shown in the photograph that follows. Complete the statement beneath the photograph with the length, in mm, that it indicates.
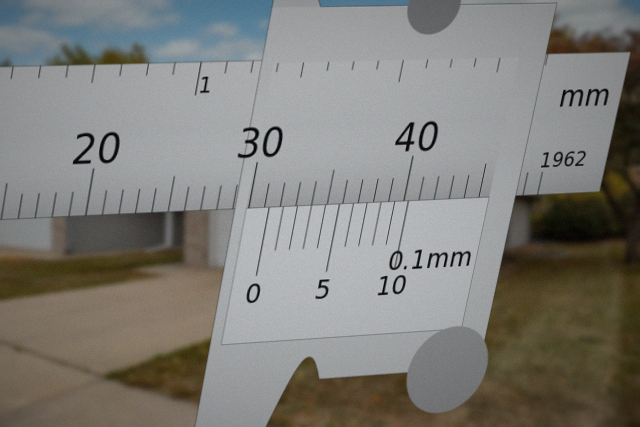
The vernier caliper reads 31.3 mm
